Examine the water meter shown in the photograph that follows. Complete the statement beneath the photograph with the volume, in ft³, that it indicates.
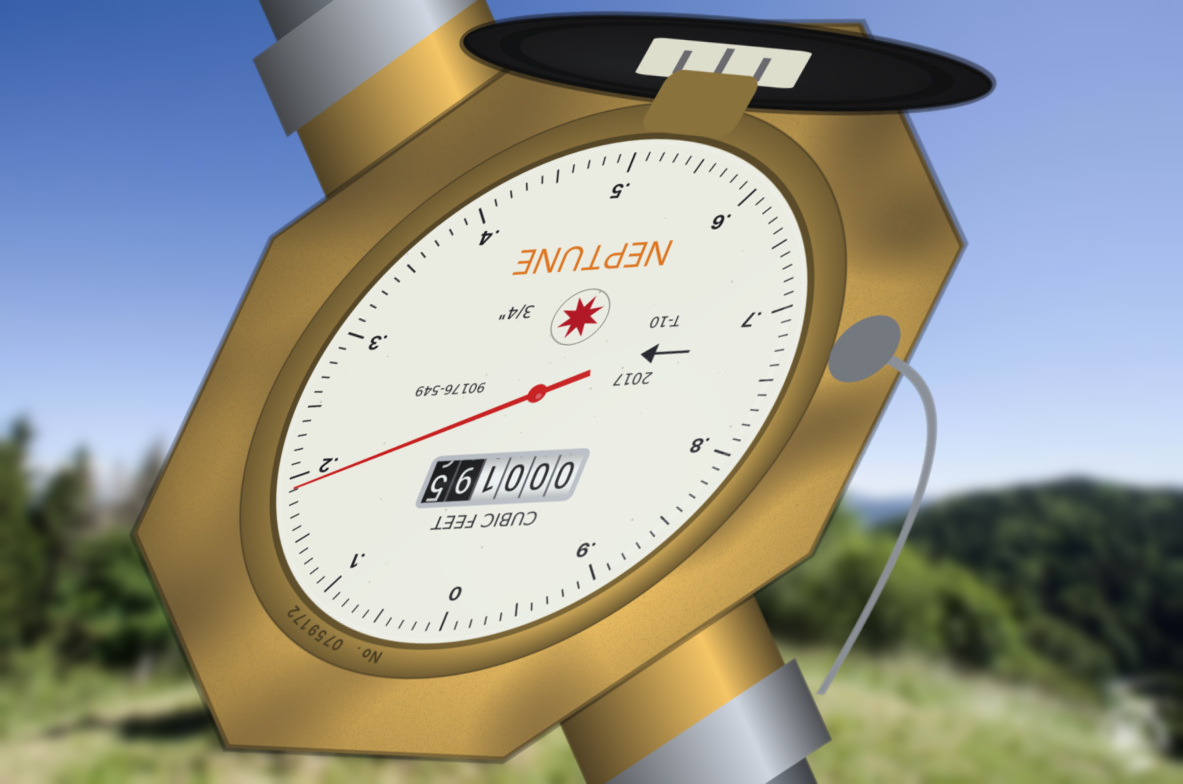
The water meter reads 195.19 ft³
